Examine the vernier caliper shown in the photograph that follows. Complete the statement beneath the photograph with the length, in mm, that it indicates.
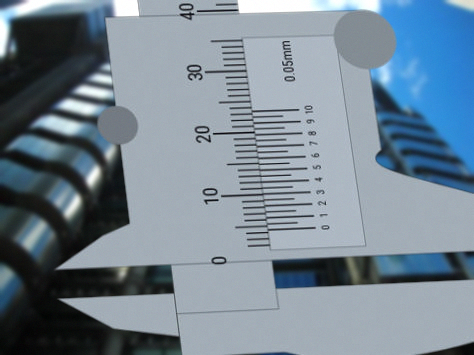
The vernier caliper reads 4.4 mm
